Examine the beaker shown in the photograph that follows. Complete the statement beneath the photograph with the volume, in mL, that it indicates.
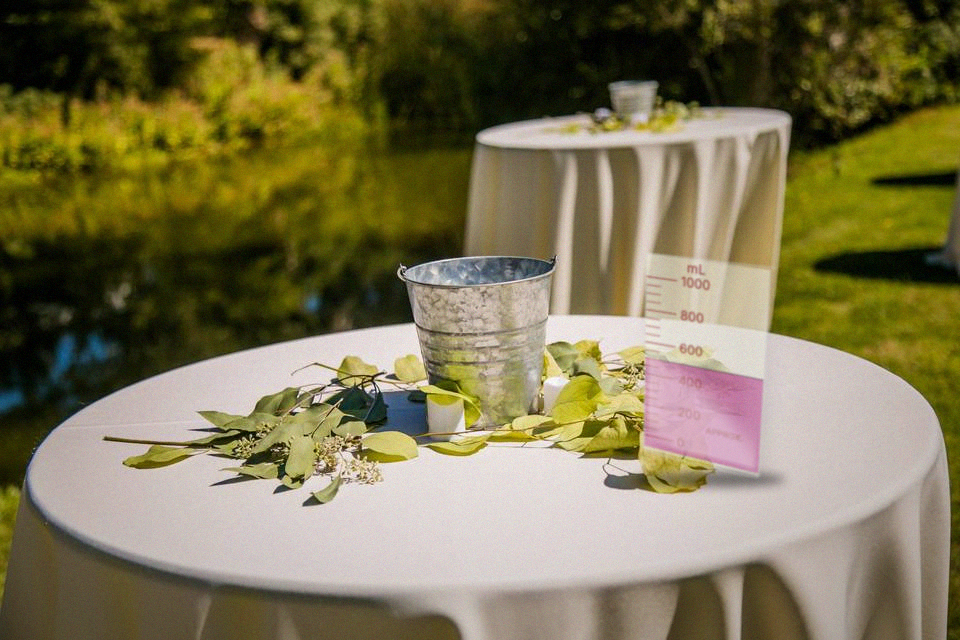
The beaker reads 500 mL
